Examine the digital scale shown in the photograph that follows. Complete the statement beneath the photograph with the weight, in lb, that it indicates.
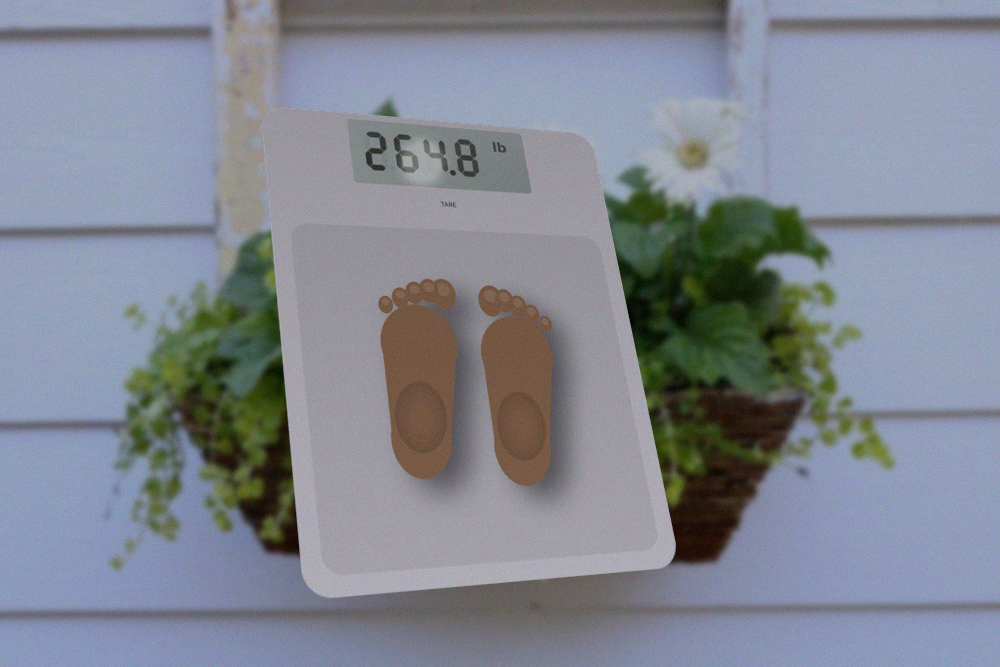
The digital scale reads 264.8 lb
